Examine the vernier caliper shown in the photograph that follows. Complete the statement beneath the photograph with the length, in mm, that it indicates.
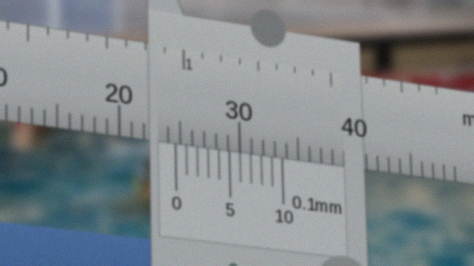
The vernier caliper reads 24.6 mm
